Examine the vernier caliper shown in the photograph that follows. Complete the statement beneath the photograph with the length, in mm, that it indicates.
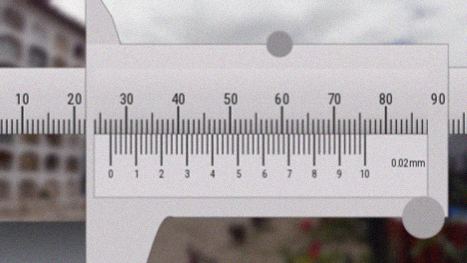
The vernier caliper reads 27.0 mm
